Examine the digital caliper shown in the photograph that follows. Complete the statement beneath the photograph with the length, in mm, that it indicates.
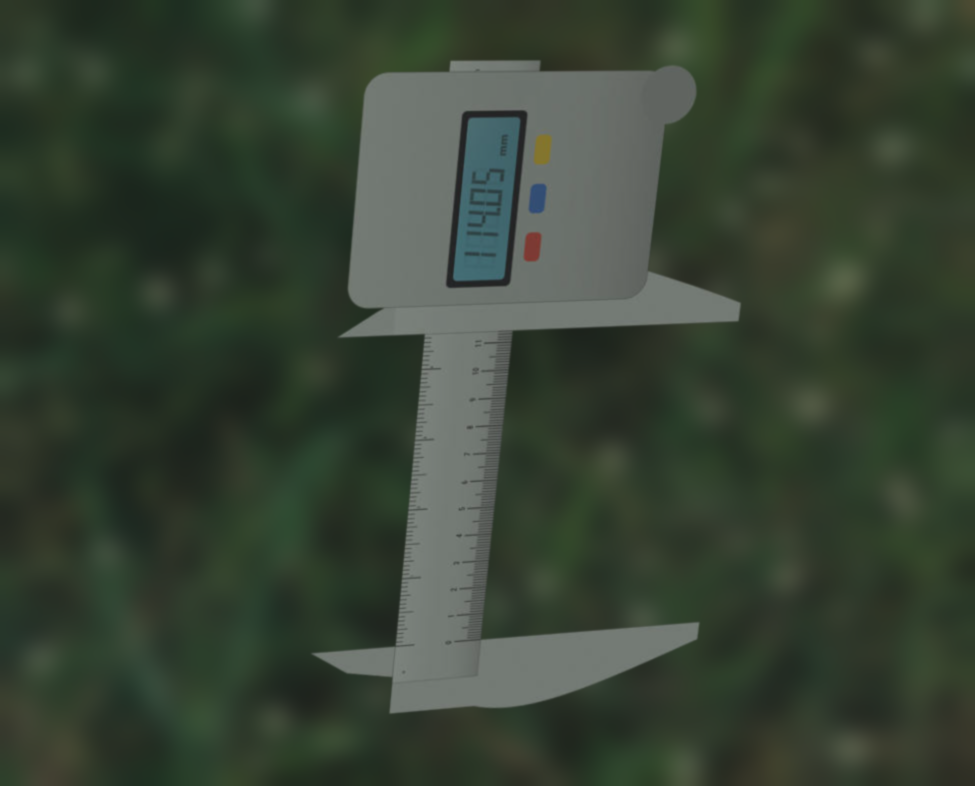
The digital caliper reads 114.05 mm
